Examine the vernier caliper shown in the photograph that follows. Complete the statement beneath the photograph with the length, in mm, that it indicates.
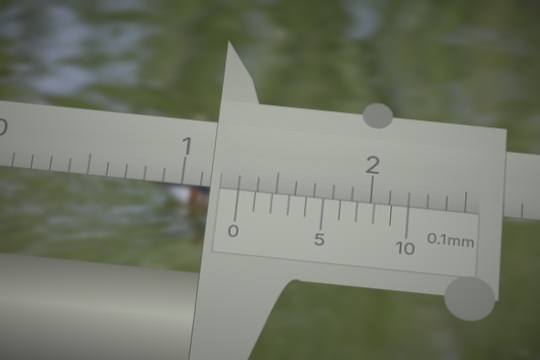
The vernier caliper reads 13.0 mm
